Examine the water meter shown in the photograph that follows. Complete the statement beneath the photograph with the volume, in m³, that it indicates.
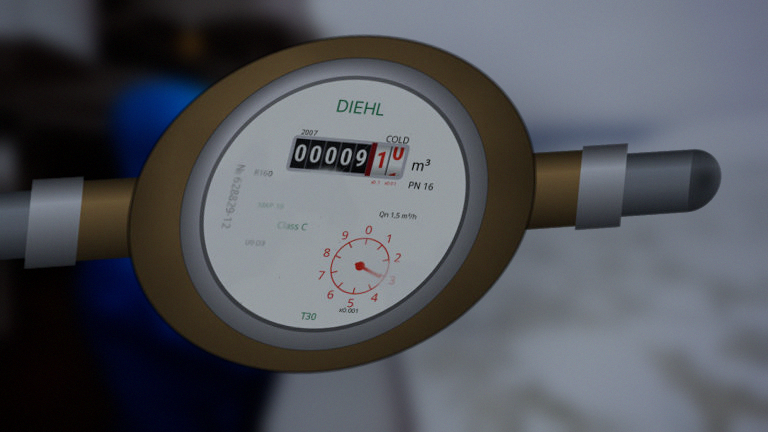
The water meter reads 9.103 m³
